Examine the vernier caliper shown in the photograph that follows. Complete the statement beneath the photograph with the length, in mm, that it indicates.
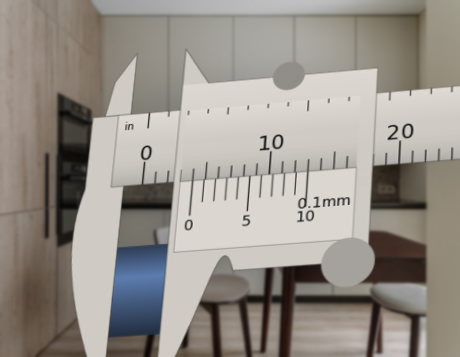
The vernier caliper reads 4.0 mm
